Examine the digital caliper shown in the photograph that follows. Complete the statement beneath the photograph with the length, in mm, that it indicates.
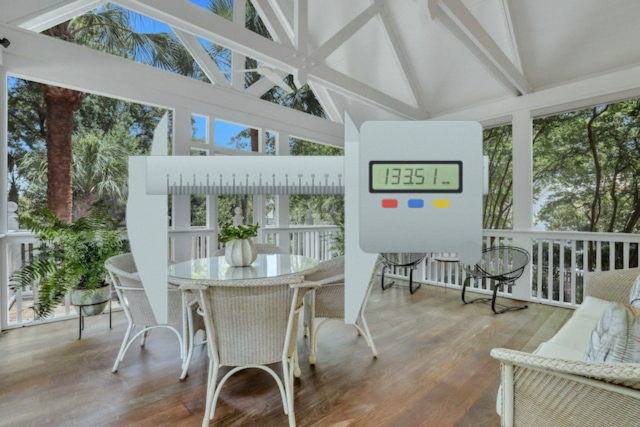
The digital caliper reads 133.51 mm
